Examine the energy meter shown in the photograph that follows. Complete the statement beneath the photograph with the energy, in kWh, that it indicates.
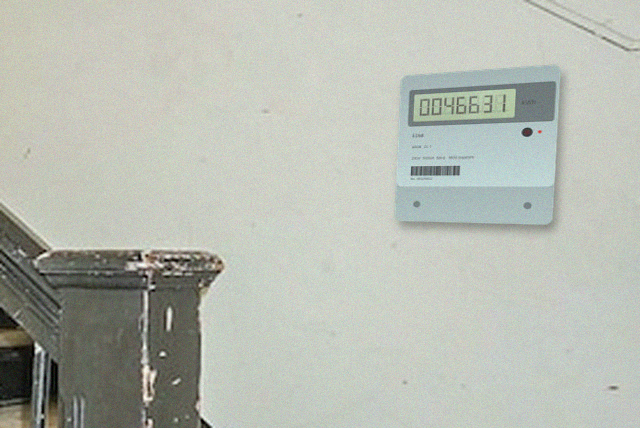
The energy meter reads 46631 kWh
